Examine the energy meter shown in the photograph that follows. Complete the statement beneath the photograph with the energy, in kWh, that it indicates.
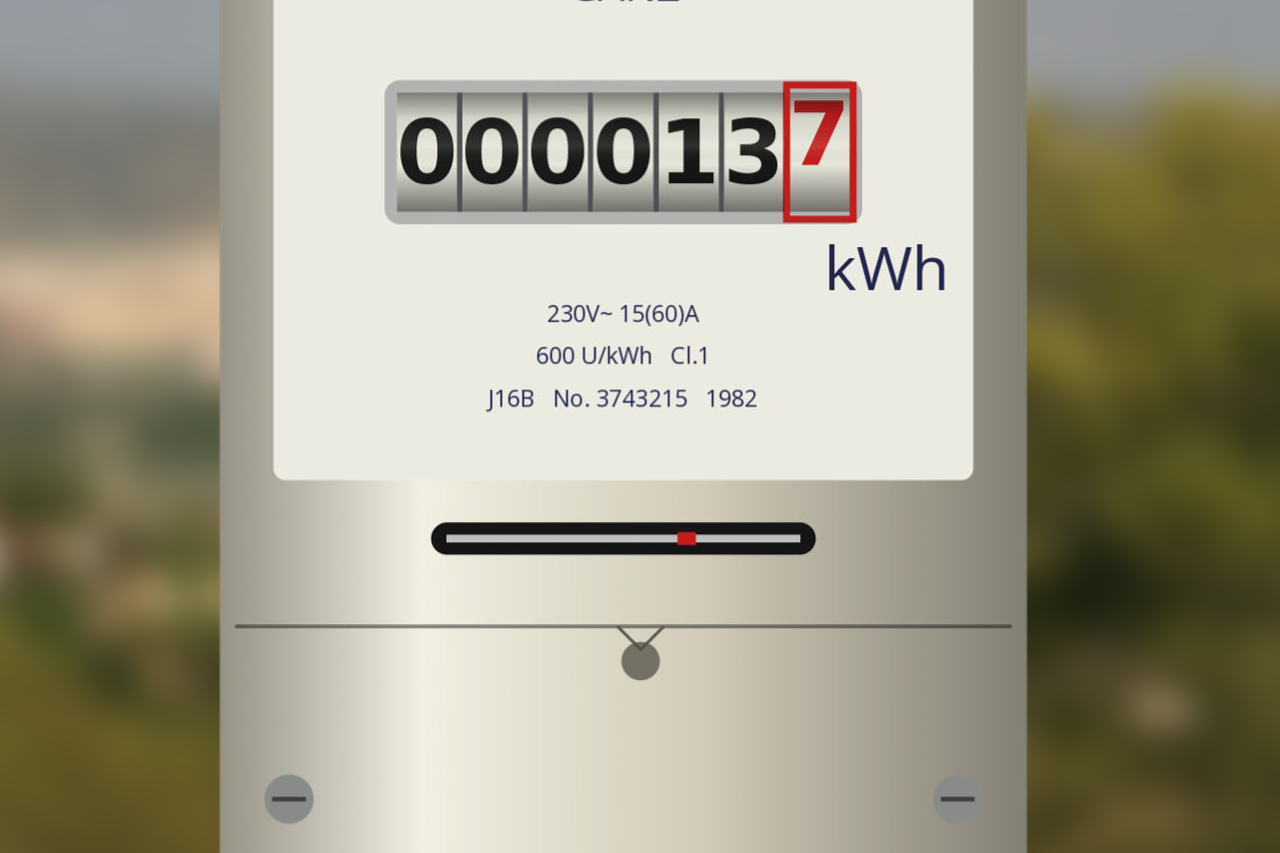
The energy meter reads 13.7 kWh
